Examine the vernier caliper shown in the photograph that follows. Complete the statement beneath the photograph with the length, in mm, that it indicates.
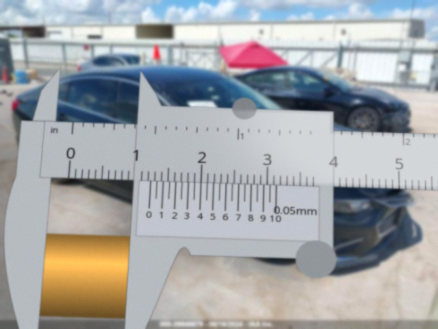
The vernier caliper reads 12.4 mm
